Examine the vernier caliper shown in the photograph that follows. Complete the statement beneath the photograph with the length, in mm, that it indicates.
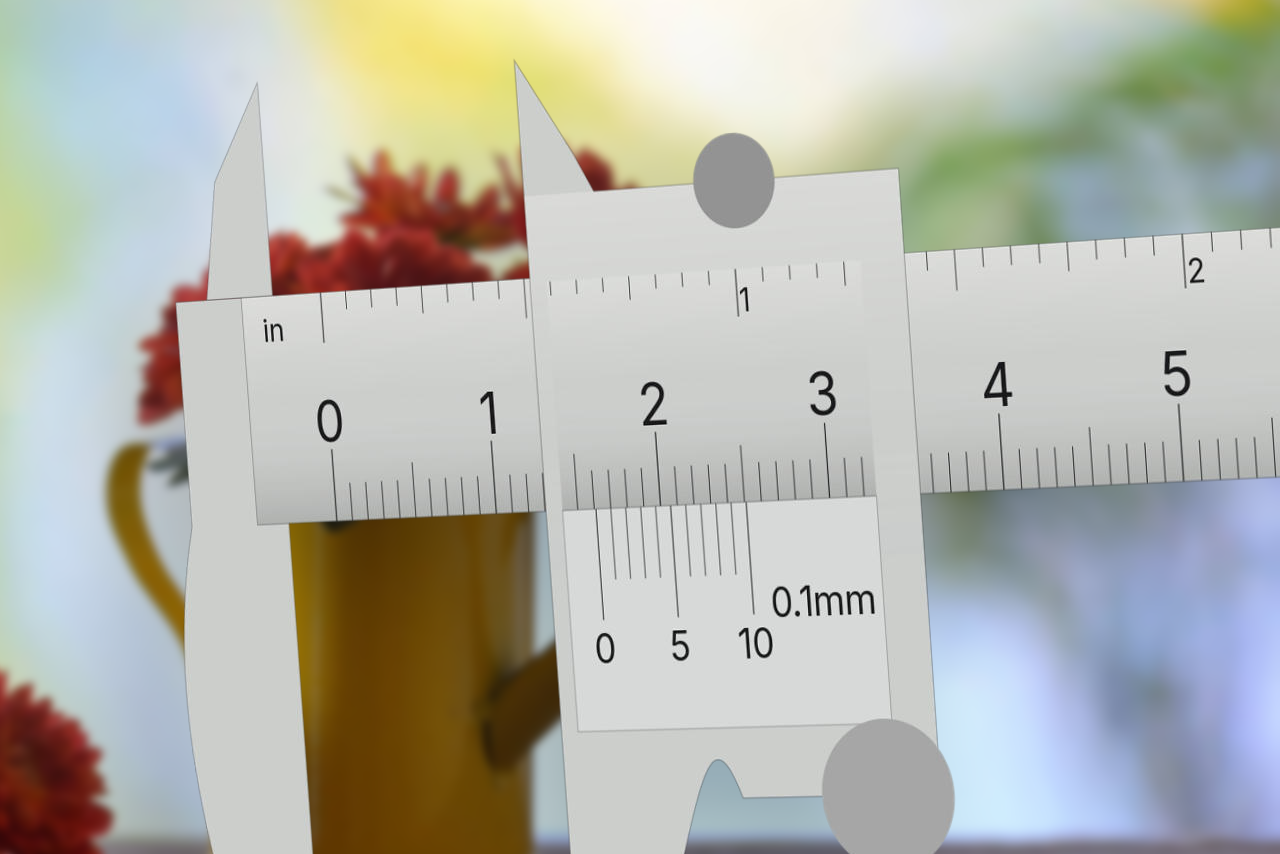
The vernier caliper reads 16.1 mm
